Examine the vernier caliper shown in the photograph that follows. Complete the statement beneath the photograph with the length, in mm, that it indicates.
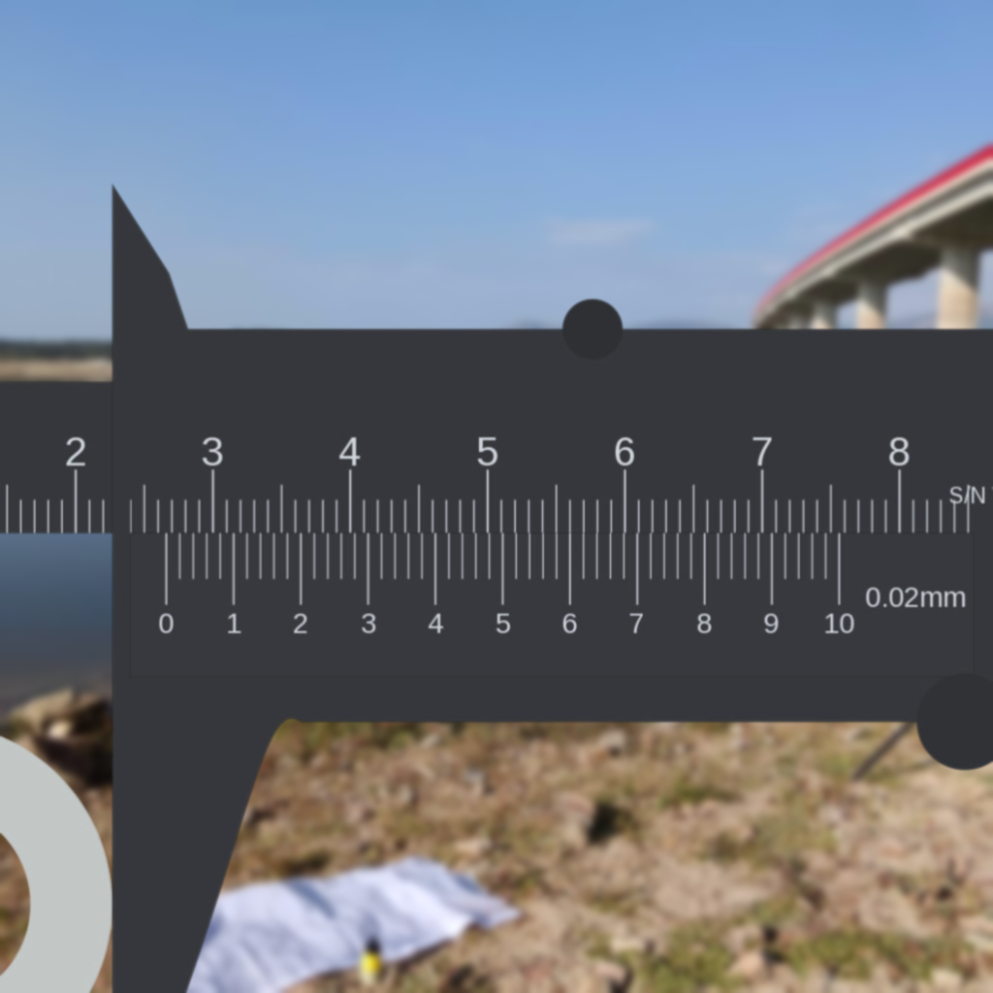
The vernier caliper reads 26.6 mm
